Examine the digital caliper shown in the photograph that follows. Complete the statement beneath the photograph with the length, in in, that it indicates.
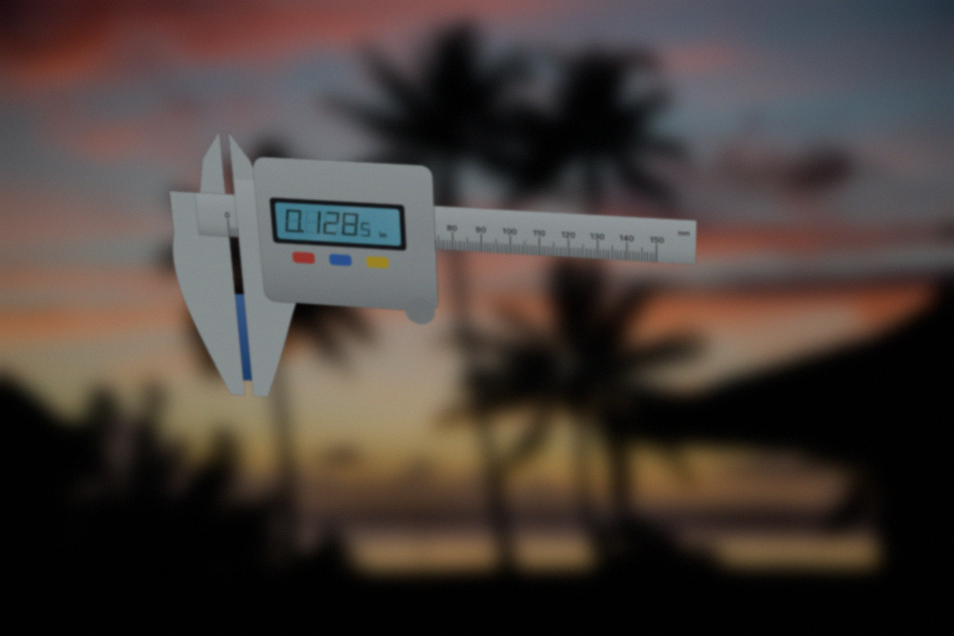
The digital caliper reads 0.1285 in
